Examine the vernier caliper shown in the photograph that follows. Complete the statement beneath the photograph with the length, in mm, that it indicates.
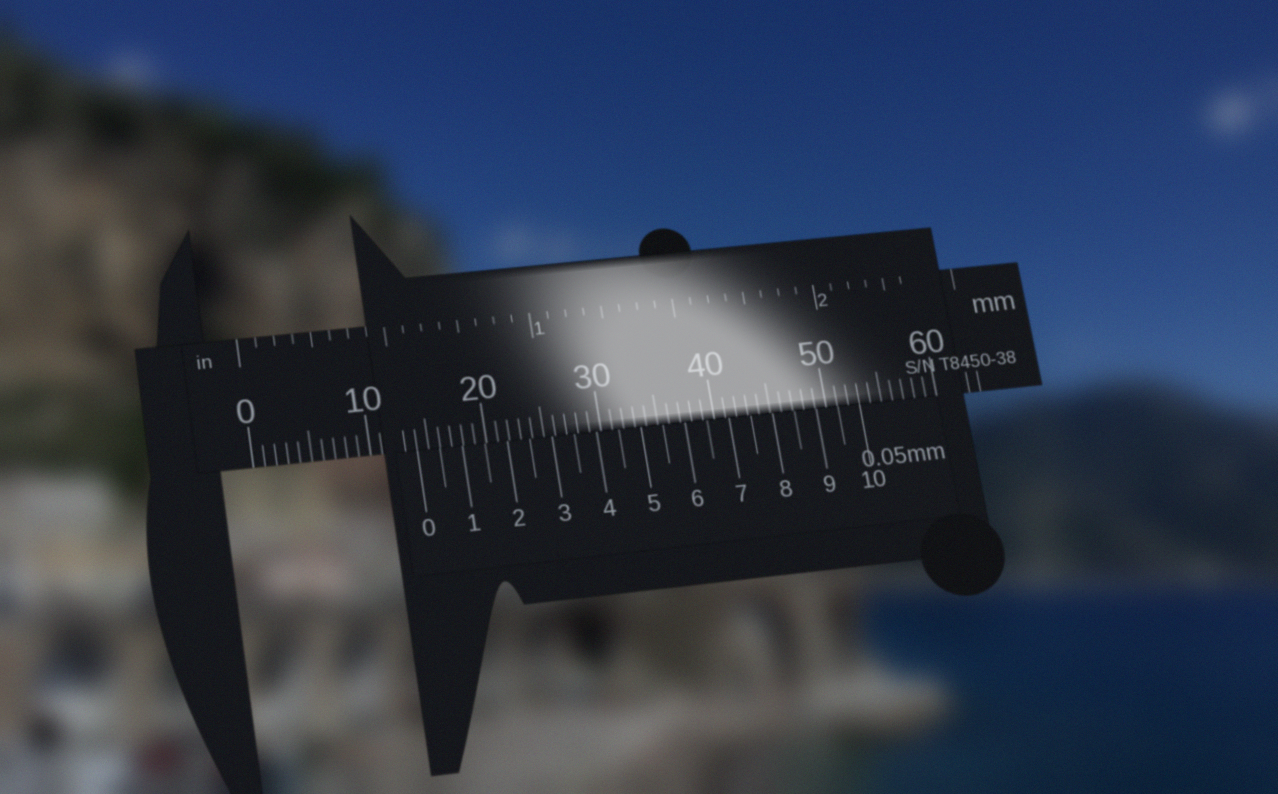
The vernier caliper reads 14.0 mm
